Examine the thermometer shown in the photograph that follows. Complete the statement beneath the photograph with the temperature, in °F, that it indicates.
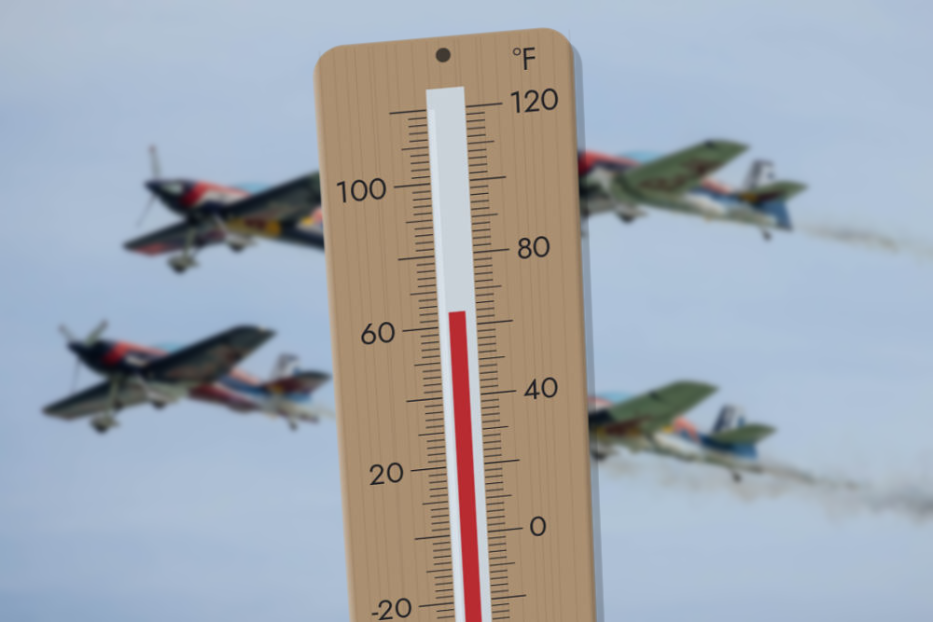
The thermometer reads 64 °F
